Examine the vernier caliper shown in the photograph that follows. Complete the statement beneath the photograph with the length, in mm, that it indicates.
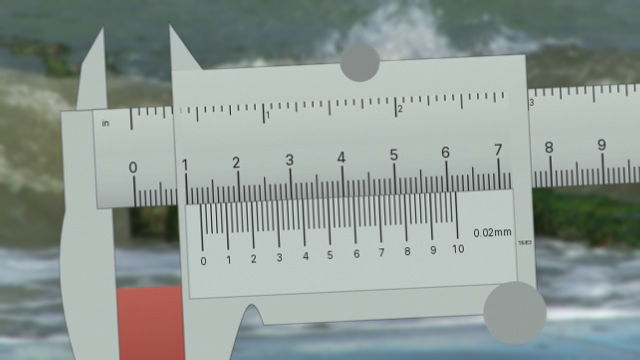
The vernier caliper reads 12.5 mm
